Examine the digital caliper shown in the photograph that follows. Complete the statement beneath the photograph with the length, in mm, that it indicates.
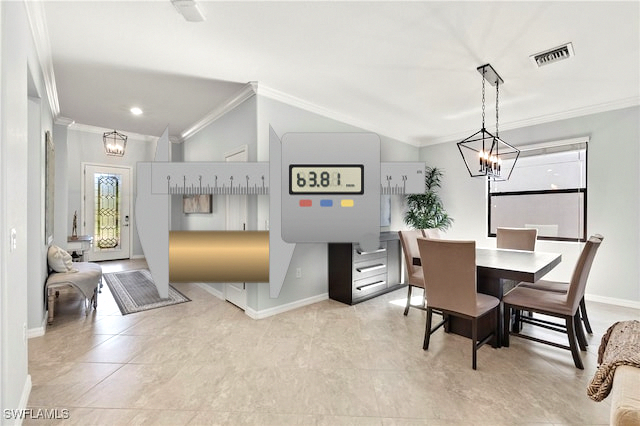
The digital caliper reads 63.81 mm
